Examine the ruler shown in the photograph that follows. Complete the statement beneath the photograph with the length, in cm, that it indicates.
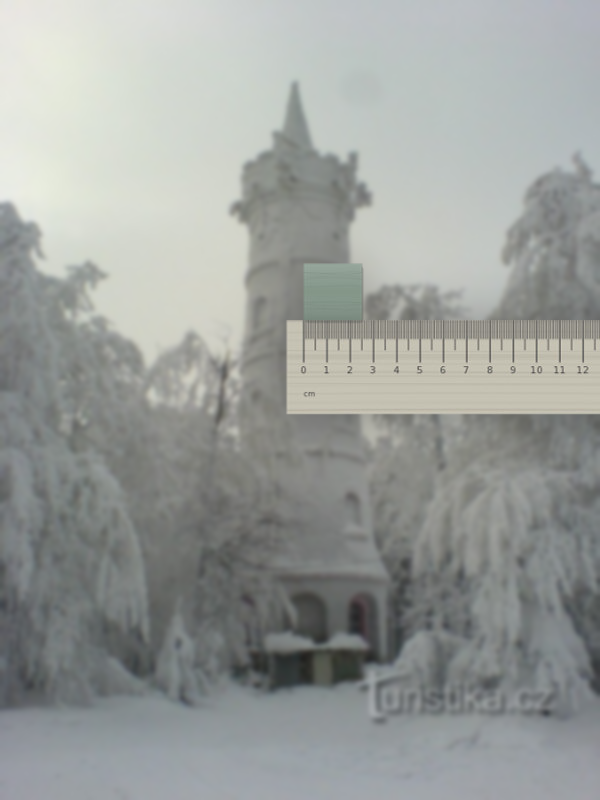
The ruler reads 2.5 cm
